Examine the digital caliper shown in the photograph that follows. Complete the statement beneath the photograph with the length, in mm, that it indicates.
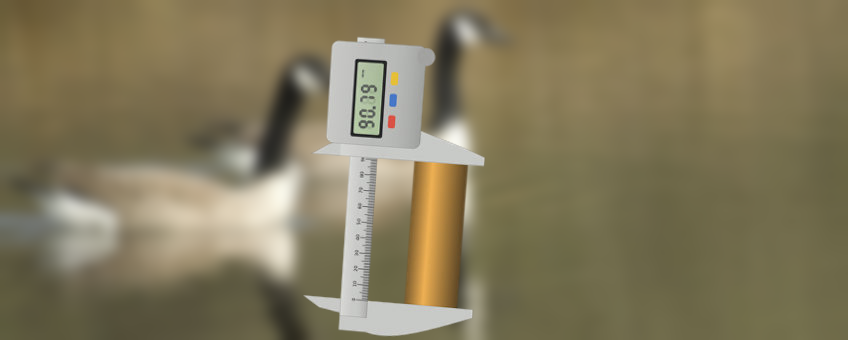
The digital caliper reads 90.79 mm
